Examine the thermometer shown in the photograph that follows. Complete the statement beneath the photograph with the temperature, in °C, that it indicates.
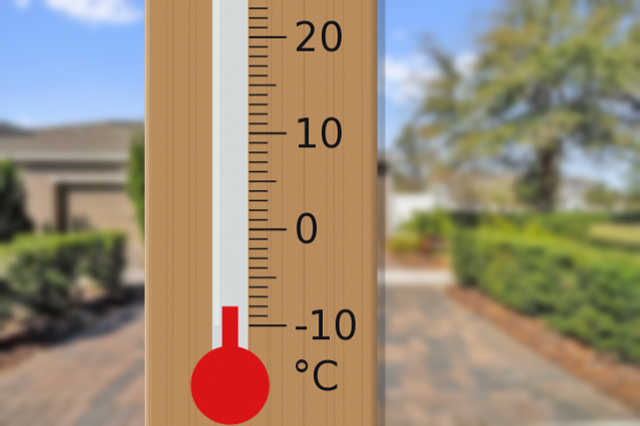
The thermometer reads -8 °C
